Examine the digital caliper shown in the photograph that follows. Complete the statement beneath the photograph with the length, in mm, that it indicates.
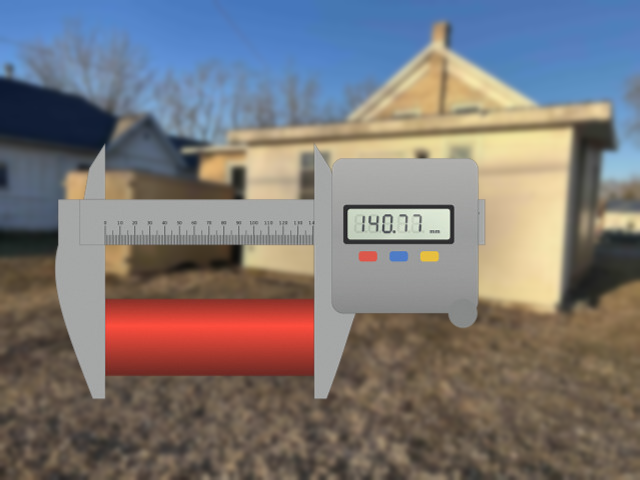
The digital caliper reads 140.77 mm
